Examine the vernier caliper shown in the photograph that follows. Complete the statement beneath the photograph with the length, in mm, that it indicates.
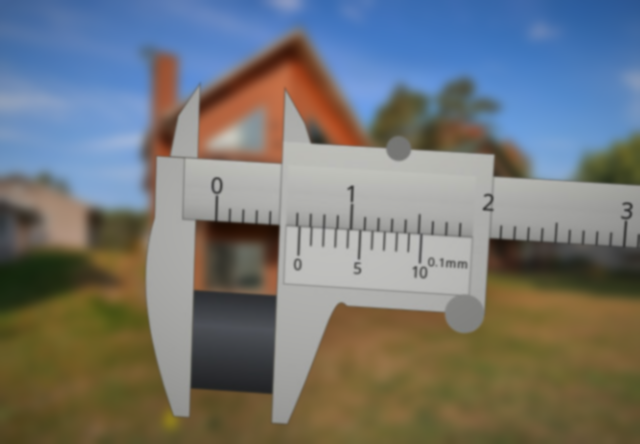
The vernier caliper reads 6.2 mm
